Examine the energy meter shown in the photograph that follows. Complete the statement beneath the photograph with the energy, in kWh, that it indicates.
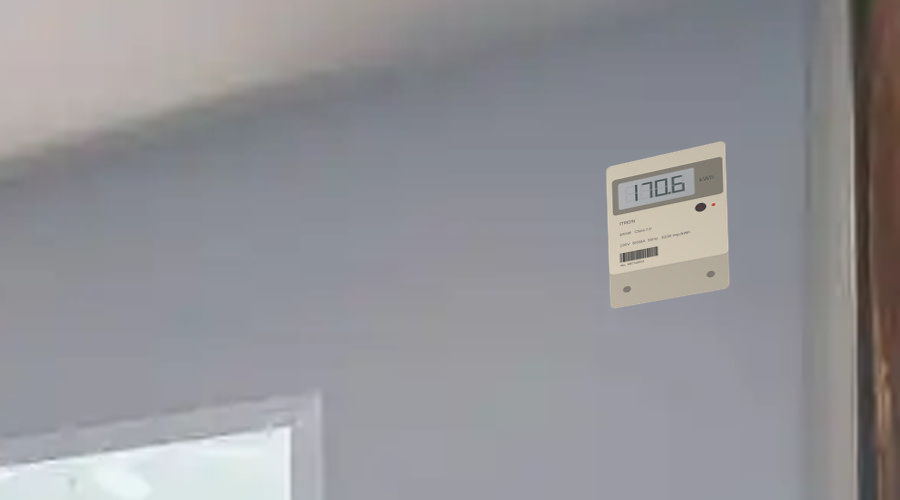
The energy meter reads 170.6 kWh
